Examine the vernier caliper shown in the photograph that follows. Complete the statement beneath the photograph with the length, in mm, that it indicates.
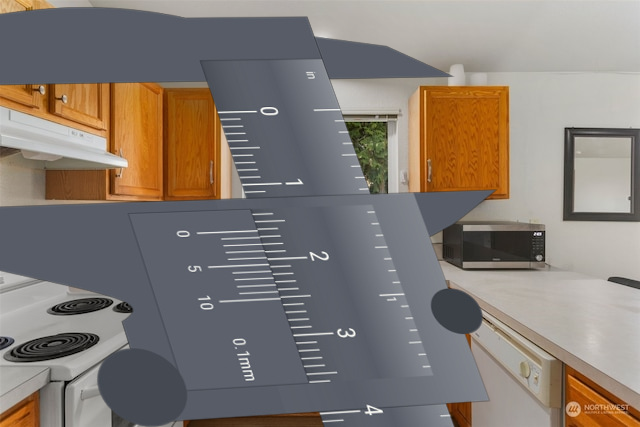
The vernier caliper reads 16.2 mm
